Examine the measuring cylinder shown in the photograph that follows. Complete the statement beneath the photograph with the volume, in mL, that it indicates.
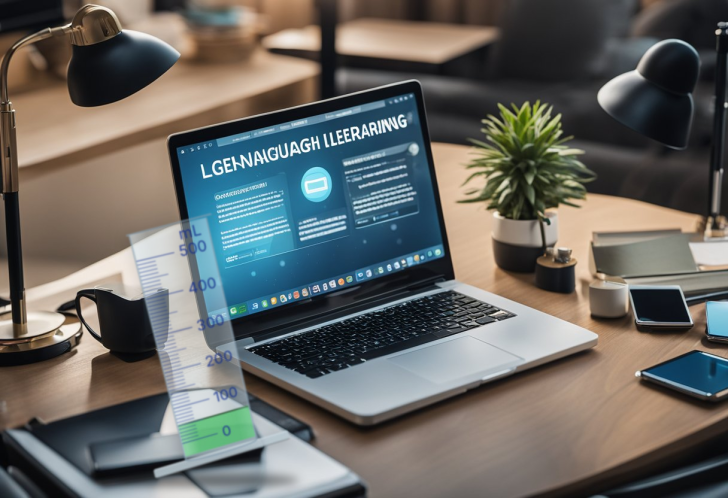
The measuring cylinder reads 50 mL
